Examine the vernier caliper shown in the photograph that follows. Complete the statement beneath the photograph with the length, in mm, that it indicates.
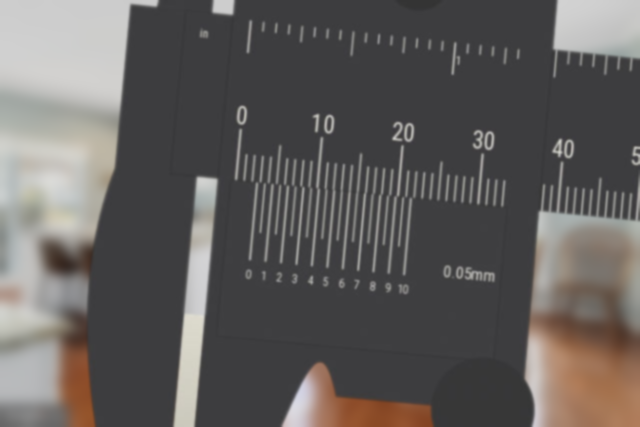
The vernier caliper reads 2.6 mm
